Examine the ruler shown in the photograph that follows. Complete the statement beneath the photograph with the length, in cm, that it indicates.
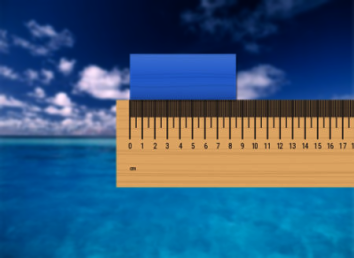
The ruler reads 8.5 cm
